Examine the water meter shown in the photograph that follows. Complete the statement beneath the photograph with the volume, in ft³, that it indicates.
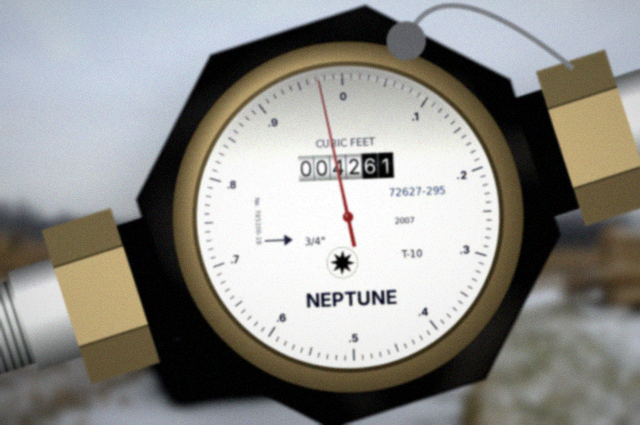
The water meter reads 4260.97 ft³
